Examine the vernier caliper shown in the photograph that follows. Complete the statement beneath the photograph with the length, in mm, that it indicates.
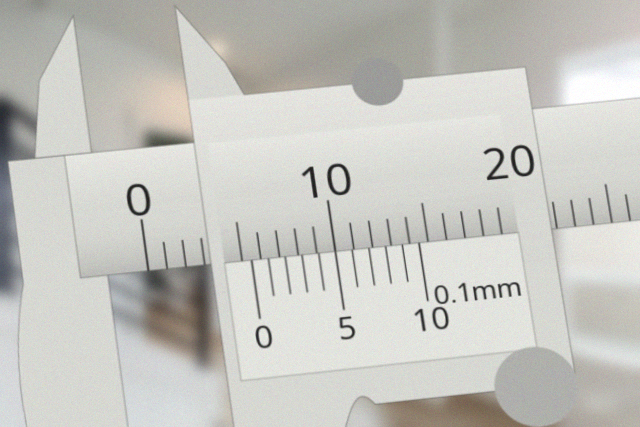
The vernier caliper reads 5.5 mm
